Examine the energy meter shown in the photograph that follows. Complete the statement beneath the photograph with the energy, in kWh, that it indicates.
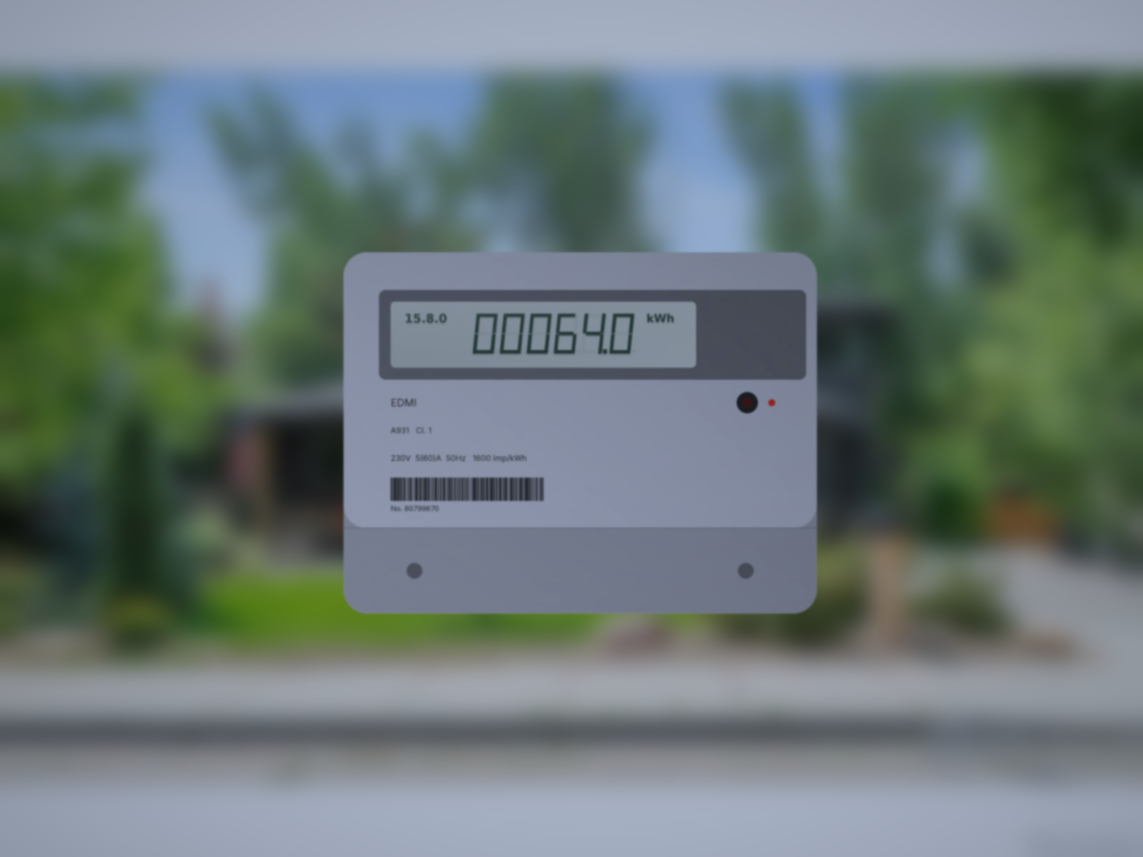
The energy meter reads 64.0 kWh
